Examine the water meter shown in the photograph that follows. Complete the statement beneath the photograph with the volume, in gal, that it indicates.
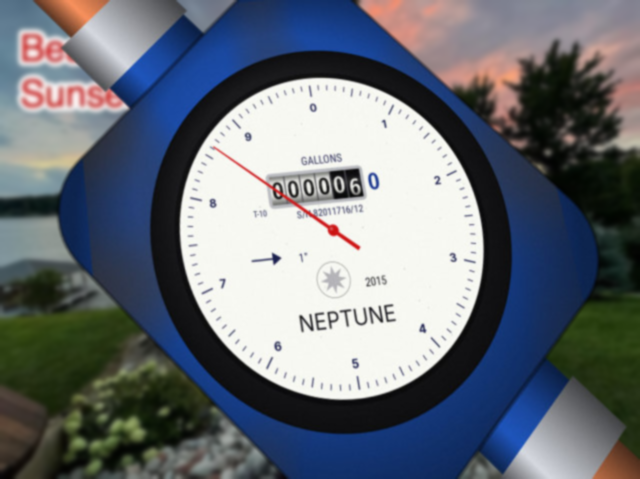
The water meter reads 58.6 gal
